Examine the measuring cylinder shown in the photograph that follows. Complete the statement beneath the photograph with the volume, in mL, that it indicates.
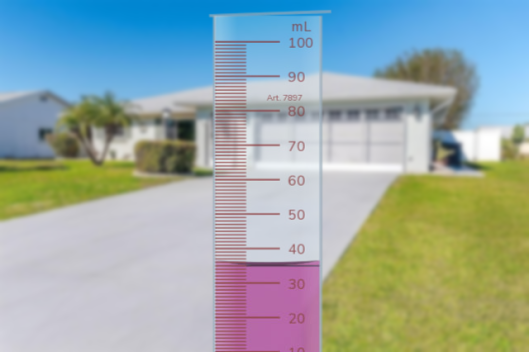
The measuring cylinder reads 35 mL
